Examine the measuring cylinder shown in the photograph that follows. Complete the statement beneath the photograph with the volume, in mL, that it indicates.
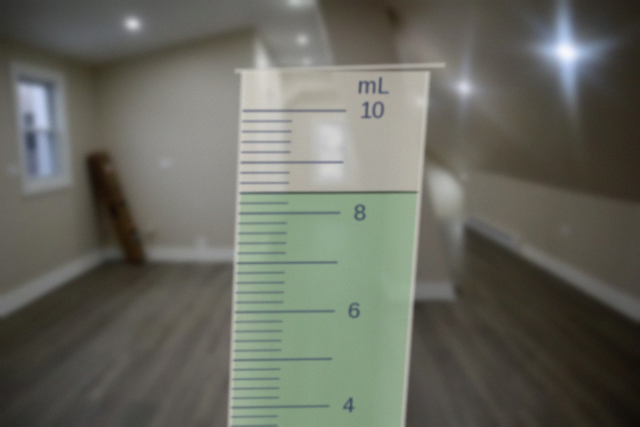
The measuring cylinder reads 8.4 mL
